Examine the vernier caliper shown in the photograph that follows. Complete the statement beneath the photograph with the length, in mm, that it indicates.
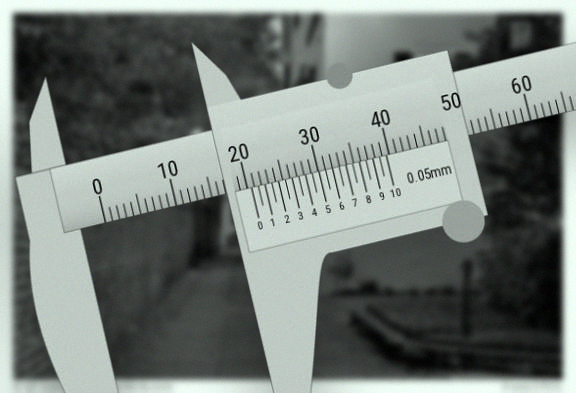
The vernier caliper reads 20.6 mm
